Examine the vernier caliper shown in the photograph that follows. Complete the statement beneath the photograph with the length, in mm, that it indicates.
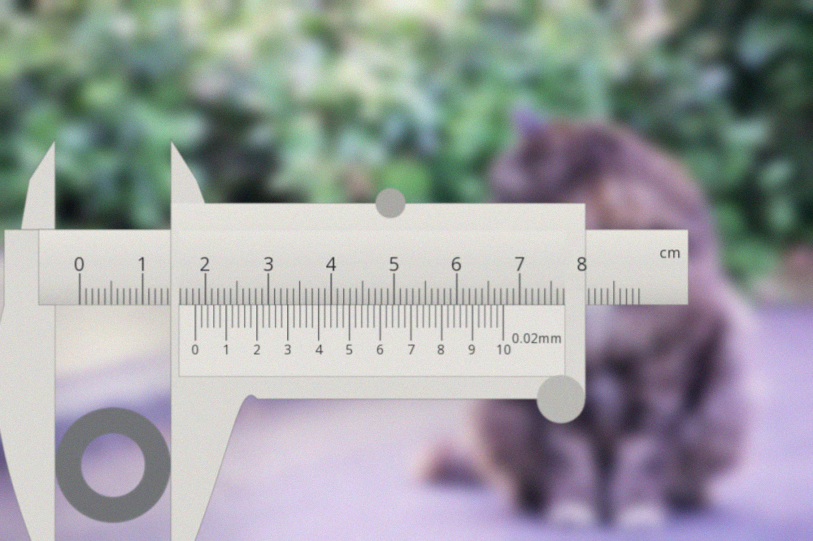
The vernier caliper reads 18.4 mm
